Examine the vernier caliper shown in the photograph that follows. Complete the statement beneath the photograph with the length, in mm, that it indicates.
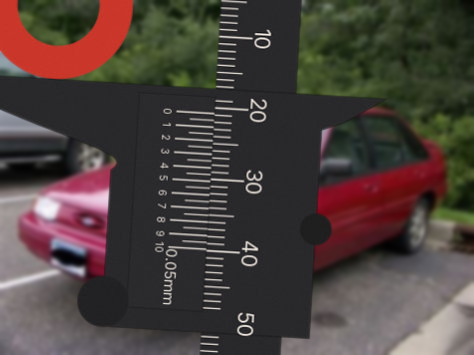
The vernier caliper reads 20.8 mm
